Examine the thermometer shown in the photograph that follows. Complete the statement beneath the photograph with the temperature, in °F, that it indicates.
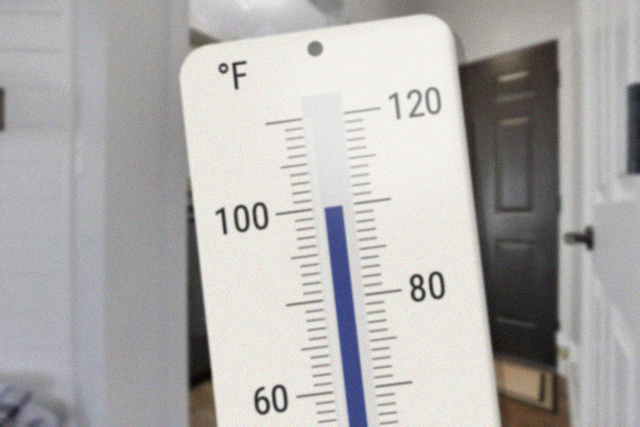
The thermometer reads 100 °F
